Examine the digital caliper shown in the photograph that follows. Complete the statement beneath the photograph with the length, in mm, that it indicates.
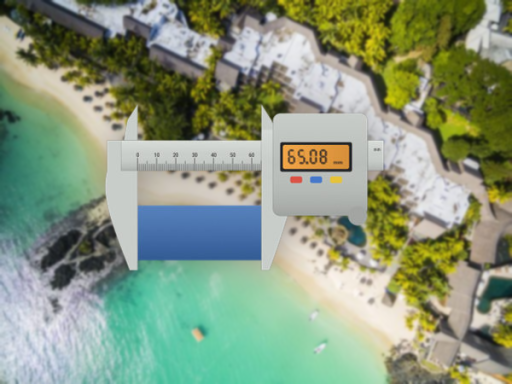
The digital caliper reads 65.08 mm
